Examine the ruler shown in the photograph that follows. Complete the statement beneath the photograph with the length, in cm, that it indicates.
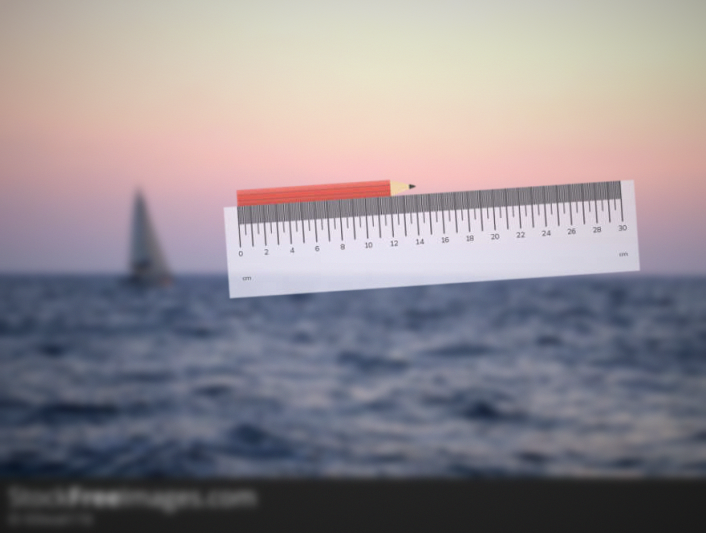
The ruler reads 14 cm
